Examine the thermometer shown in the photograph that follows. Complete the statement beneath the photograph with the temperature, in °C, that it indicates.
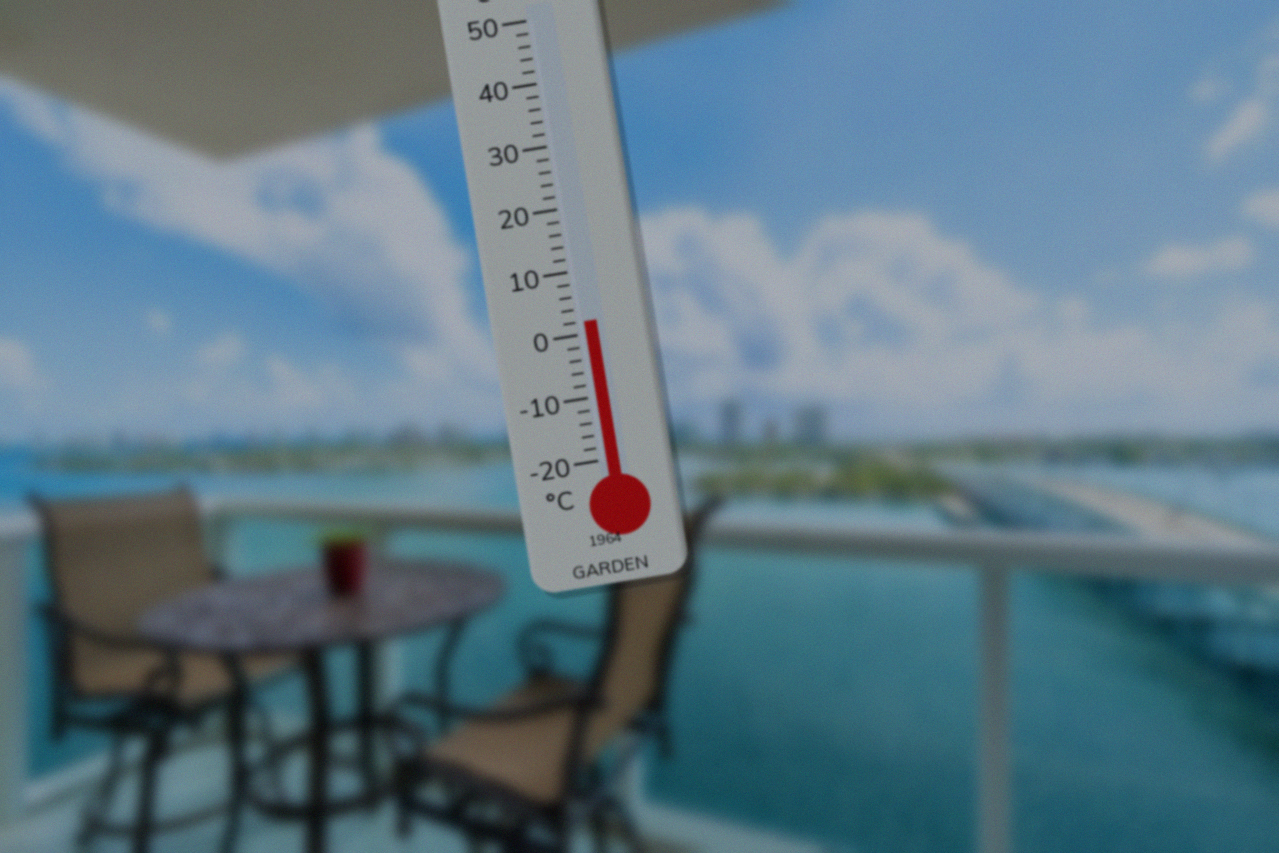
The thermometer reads 2 °C
